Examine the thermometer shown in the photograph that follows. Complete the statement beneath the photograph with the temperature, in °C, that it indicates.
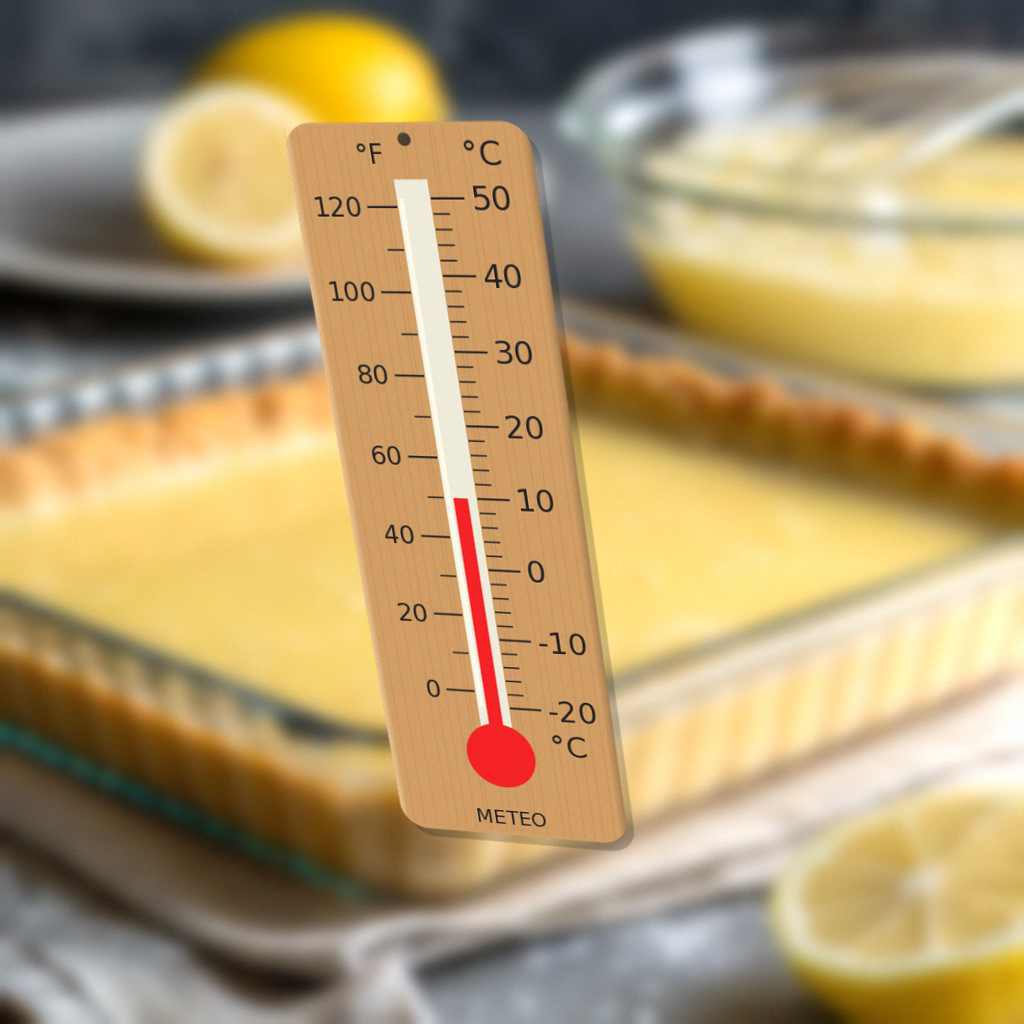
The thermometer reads 10 °C
